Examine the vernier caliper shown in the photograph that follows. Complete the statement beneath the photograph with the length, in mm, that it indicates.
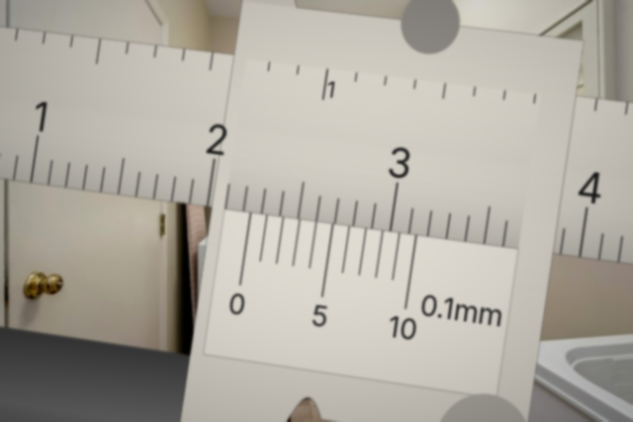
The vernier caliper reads 22.4 mm
